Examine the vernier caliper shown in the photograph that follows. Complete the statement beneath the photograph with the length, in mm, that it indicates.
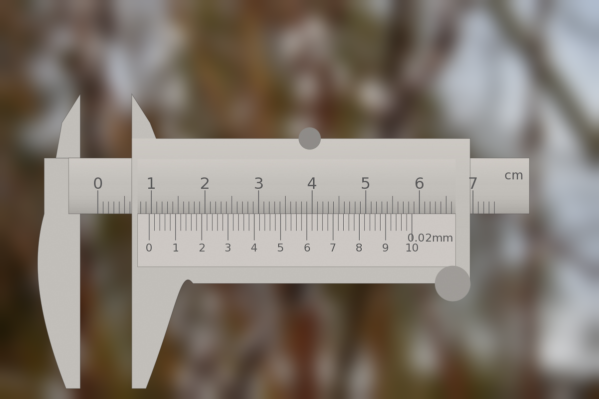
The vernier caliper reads 9.6 mm
